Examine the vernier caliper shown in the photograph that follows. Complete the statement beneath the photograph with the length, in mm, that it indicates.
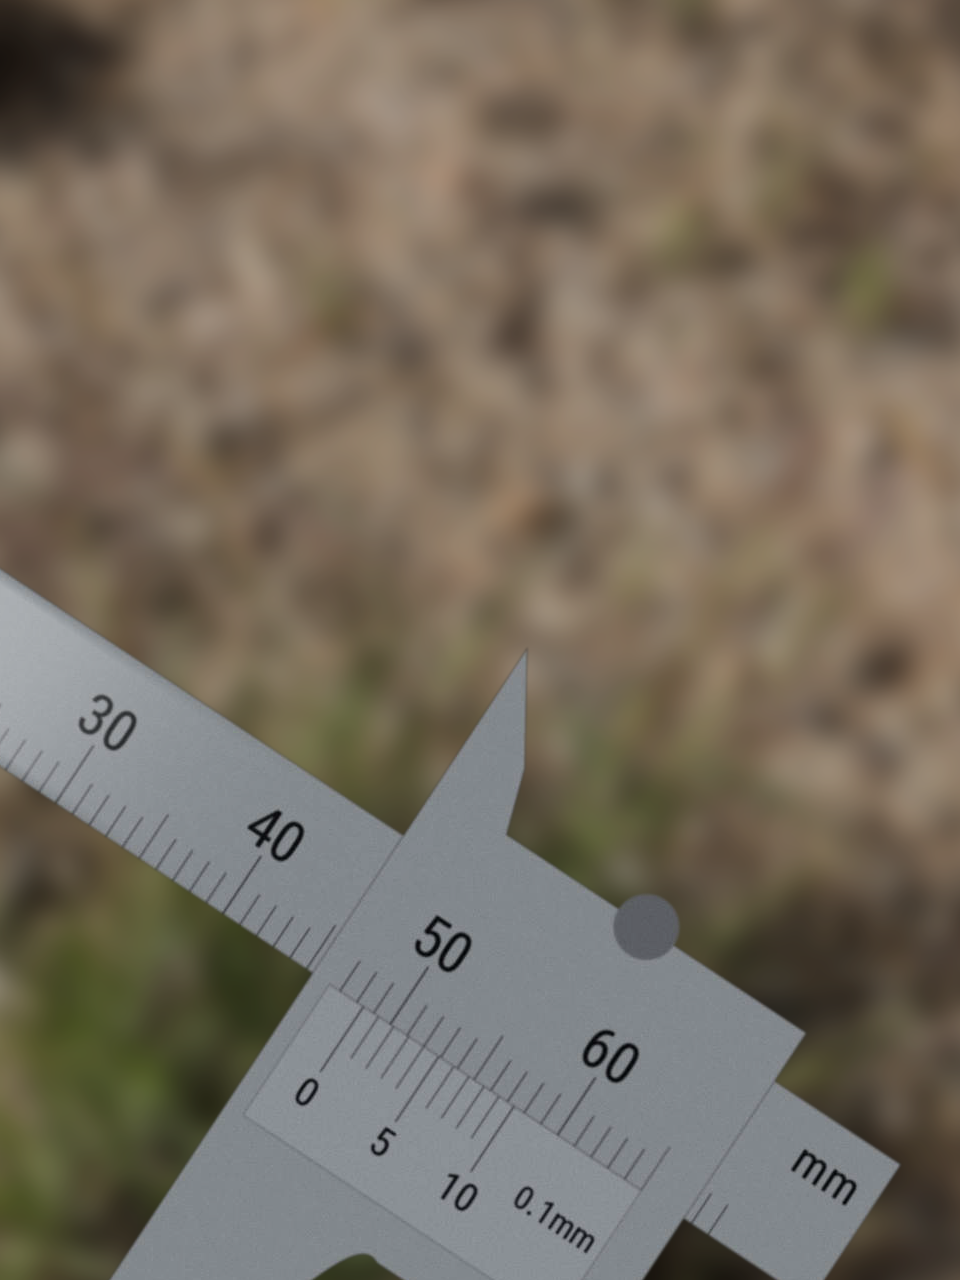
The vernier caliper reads 48.4 mm
